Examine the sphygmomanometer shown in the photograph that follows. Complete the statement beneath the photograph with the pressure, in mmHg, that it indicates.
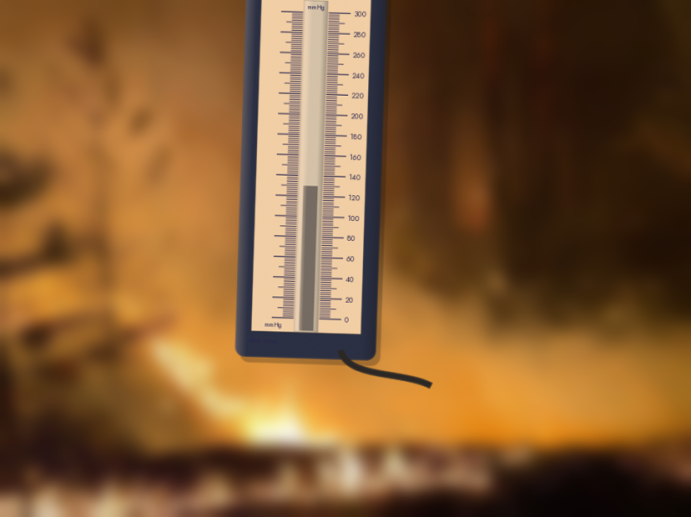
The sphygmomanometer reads 130 mmHg
